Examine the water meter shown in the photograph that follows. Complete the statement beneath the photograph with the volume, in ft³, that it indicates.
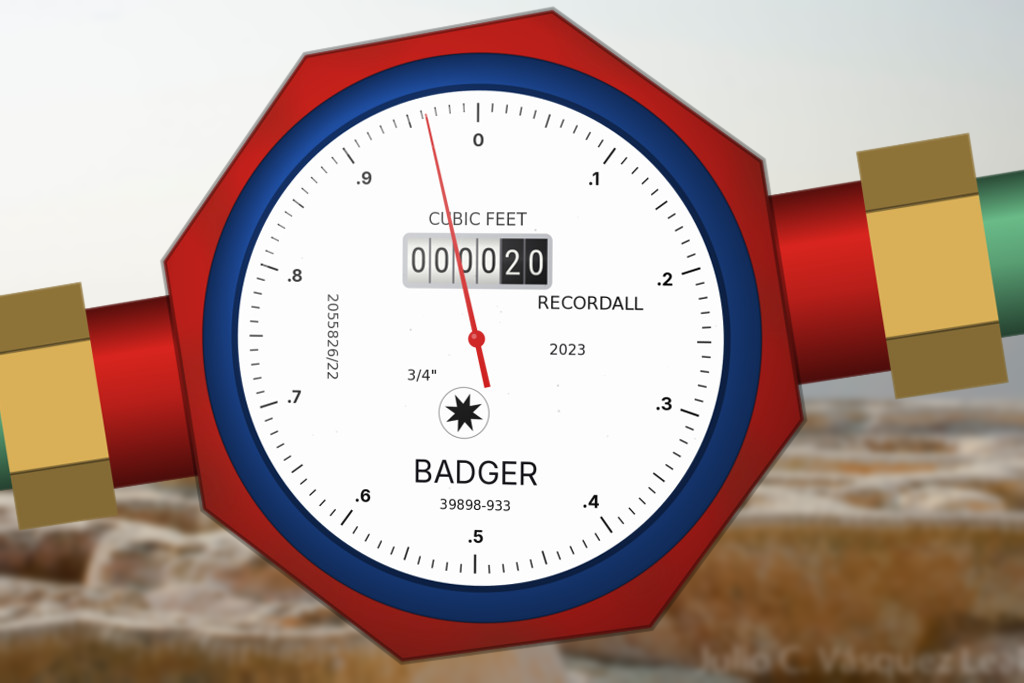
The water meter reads 19.96 ft³
